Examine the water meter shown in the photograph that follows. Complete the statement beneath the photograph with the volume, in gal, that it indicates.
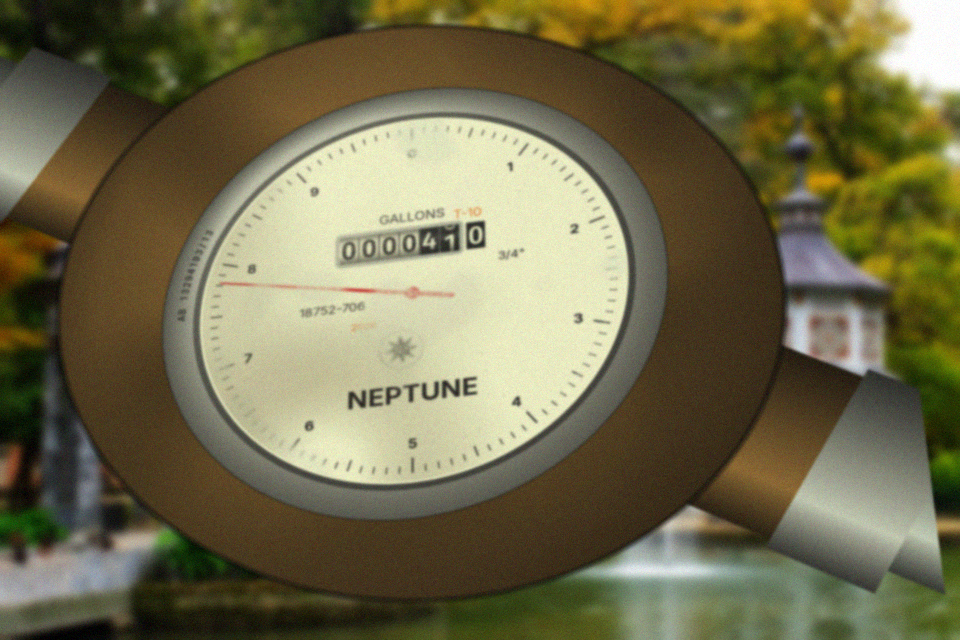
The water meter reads 407.8 gal
